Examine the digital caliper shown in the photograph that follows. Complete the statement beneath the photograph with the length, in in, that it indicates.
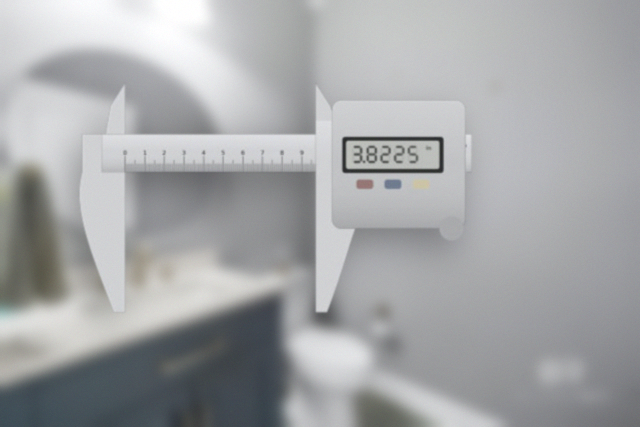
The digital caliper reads 3.8225 in
